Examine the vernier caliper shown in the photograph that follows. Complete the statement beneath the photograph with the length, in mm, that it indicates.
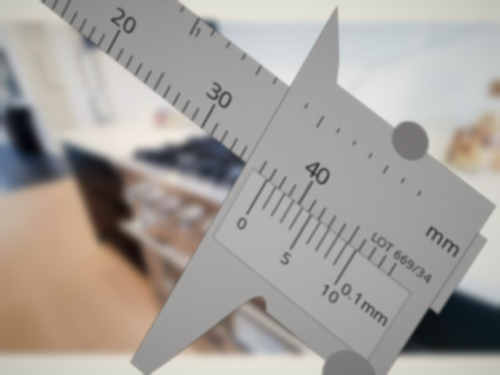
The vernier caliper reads 36.8 mm
